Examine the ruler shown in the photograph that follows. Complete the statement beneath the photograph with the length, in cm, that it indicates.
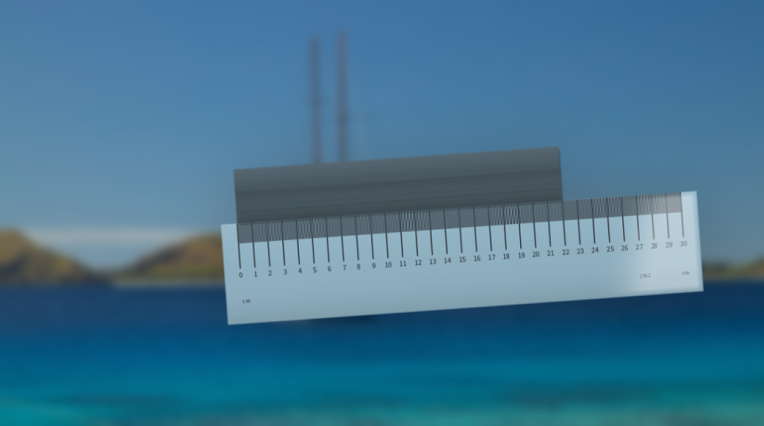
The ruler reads 22 cm
